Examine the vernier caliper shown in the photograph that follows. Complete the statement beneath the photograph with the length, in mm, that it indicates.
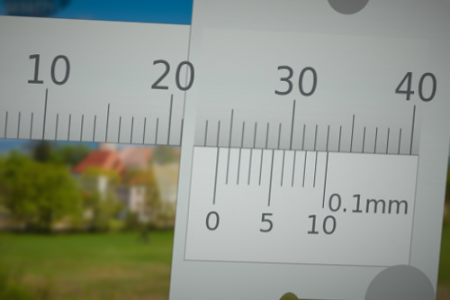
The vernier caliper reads 24.1 mm
